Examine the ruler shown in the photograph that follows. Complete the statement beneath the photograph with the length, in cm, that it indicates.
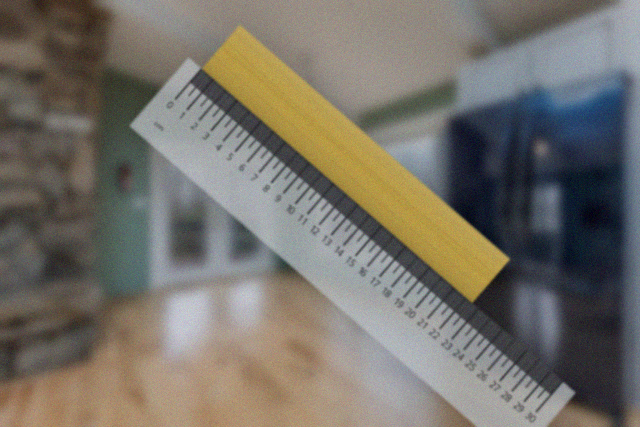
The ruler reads 22.5 cm
